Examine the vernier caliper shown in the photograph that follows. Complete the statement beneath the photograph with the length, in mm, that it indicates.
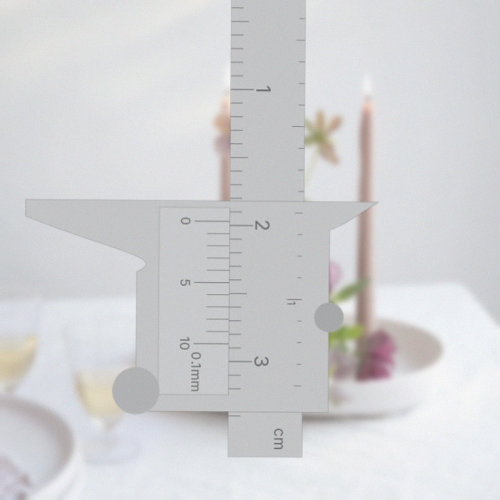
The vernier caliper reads 19.7 mm
